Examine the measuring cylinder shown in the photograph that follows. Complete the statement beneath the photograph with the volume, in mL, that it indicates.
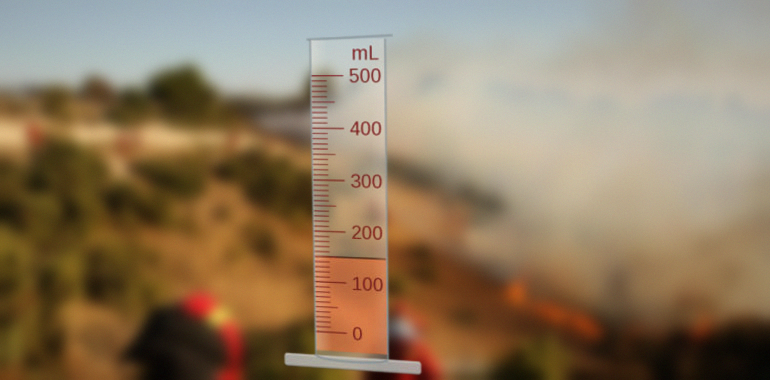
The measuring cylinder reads 150 mL
